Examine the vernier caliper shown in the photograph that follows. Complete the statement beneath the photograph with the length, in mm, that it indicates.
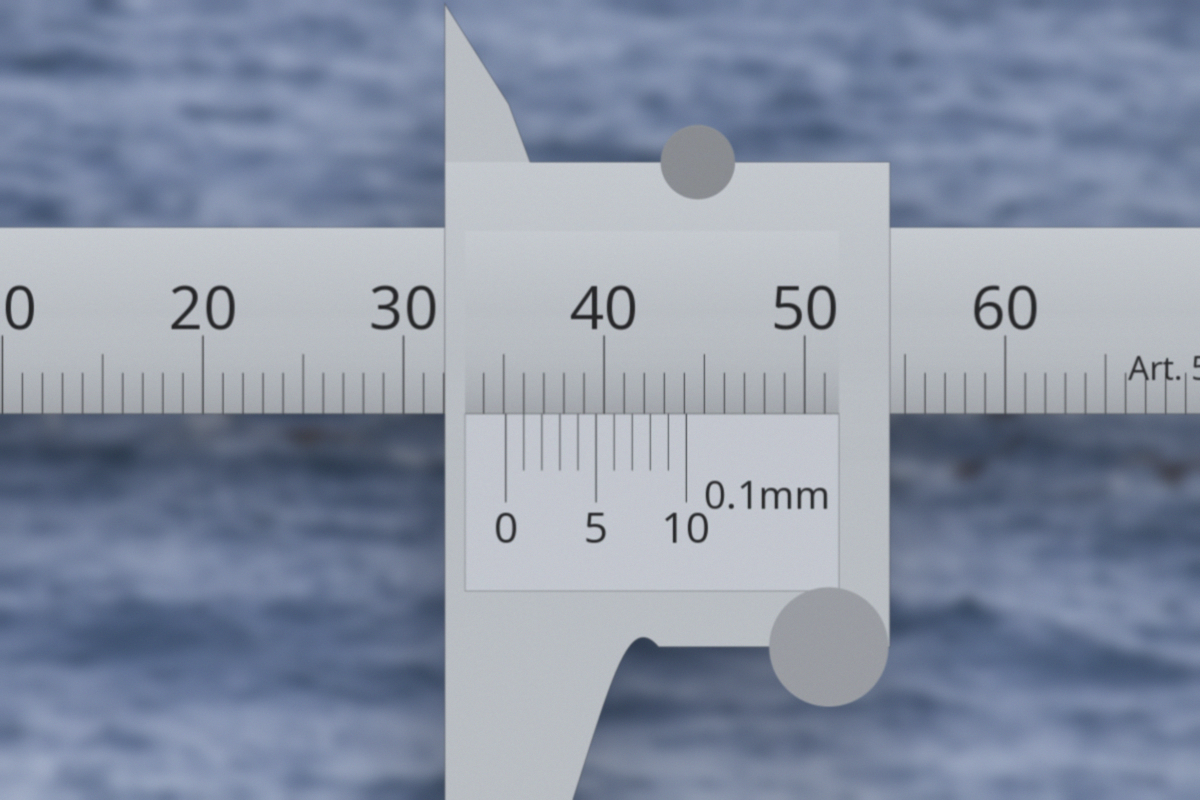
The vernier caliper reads 35.1 mm
